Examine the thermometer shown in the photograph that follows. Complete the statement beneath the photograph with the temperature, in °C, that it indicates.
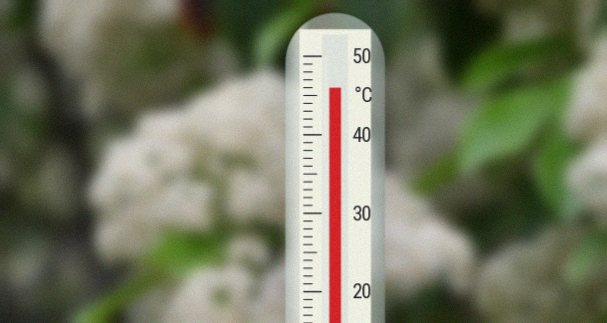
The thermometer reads 46 °C
